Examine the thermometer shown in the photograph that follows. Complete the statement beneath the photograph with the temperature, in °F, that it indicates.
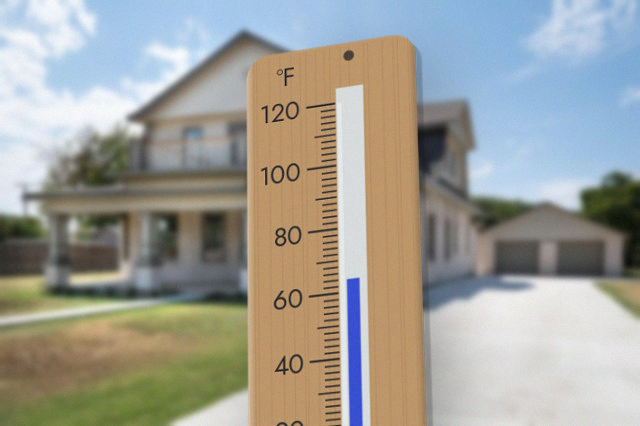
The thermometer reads 64 °F
